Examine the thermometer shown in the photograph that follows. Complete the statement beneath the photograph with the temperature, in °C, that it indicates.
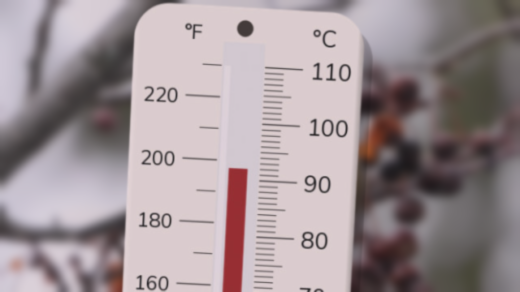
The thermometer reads 92 °C
